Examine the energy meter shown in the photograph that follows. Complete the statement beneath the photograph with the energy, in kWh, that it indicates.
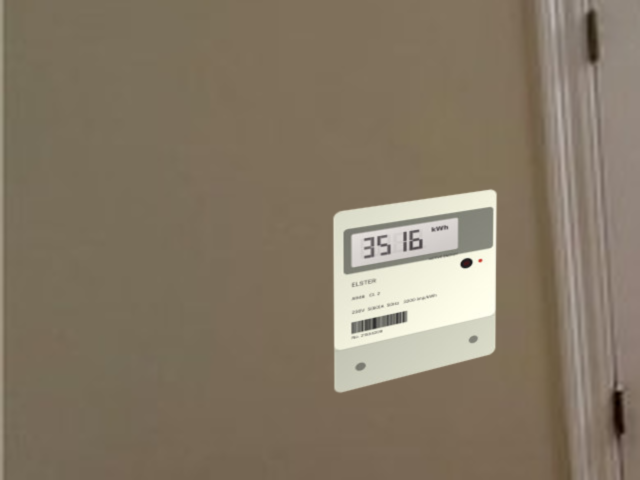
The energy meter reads 3516 kWh
